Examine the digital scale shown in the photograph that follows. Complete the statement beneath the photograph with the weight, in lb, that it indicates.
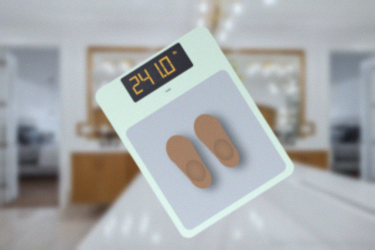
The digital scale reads 241.0 lb
